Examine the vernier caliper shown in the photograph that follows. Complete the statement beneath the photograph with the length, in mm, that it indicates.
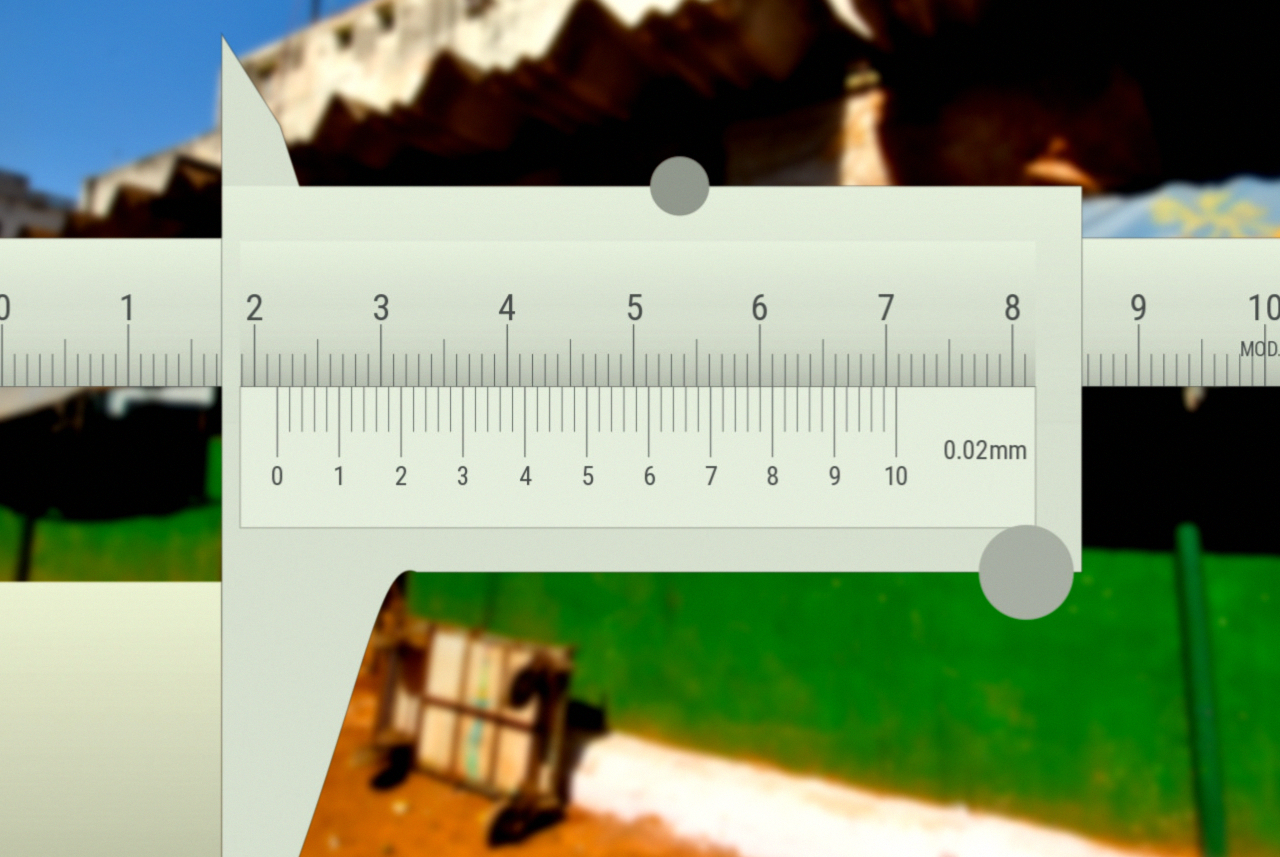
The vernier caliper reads 21.8 mm
